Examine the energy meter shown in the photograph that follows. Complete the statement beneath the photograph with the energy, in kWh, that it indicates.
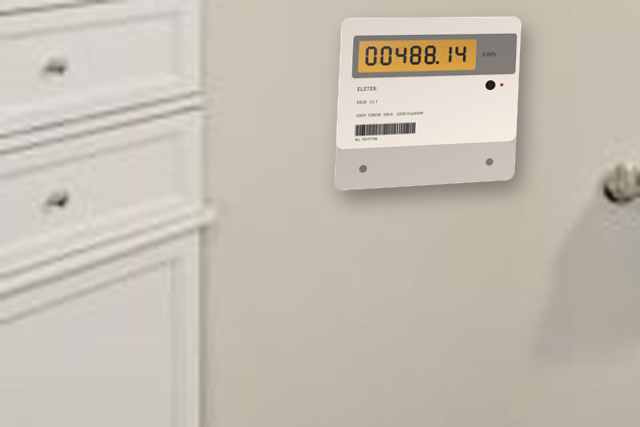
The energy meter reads 488.14 kWh
